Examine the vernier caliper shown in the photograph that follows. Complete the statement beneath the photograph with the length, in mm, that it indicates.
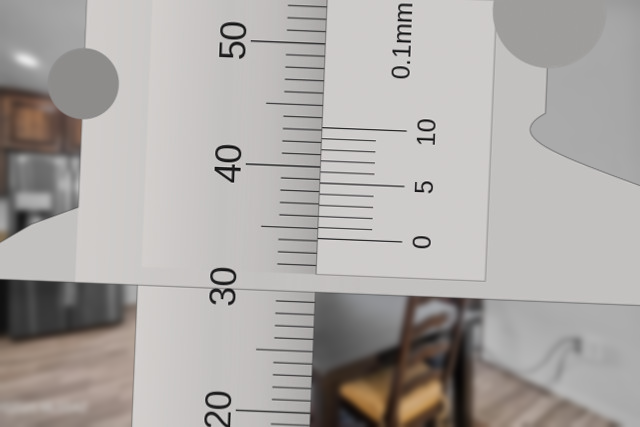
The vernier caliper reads 34.2 mm
